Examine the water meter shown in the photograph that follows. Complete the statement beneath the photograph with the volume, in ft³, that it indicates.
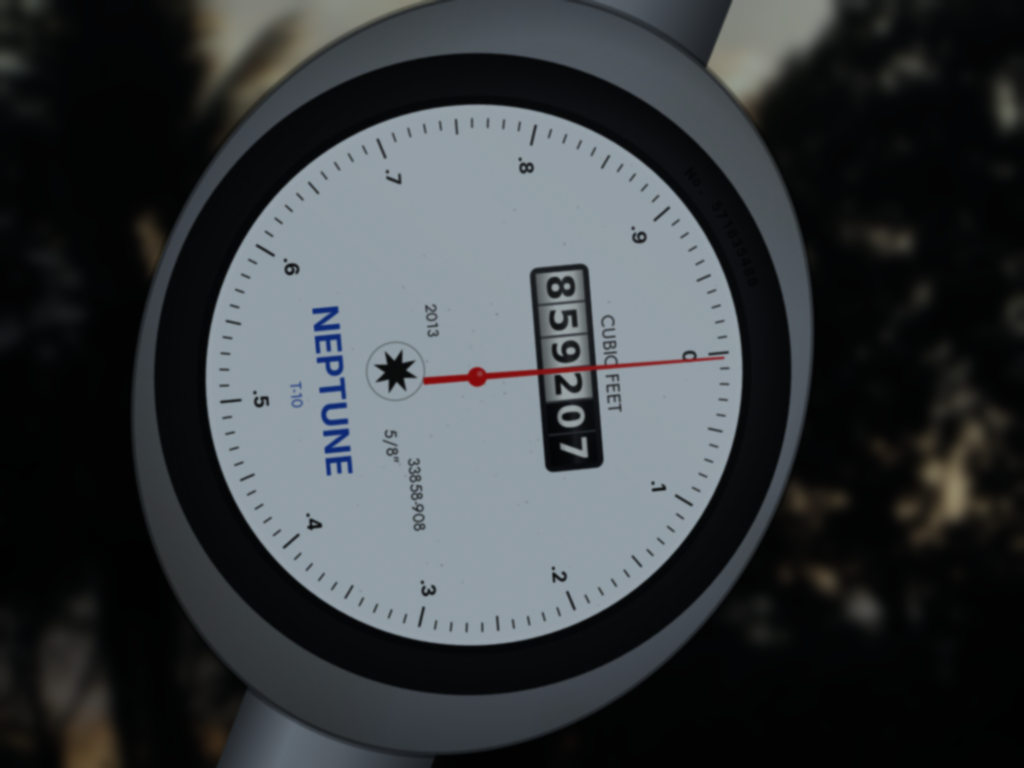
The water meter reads 859207.00 ft³
